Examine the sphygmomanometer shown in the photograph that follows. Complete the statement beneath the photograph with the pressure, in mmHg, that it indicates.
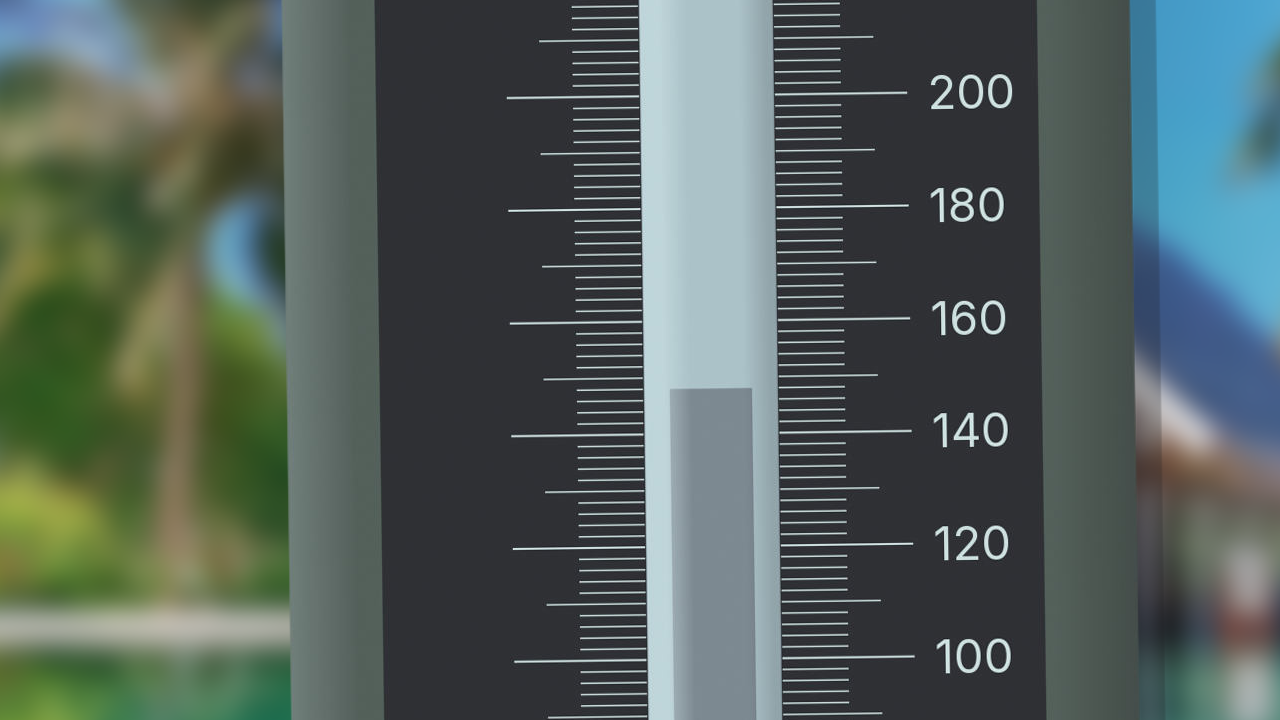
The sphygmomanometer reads 148 mmHg
